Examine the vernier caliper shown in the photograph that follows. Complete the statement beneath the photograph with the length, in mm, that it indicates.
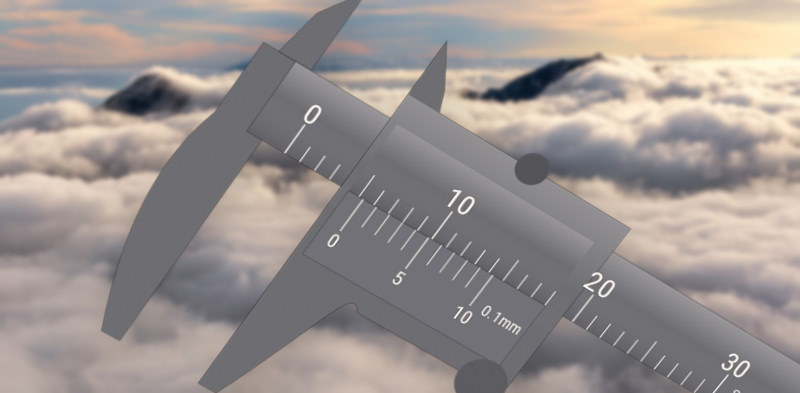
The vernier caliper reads 5.3 mm
